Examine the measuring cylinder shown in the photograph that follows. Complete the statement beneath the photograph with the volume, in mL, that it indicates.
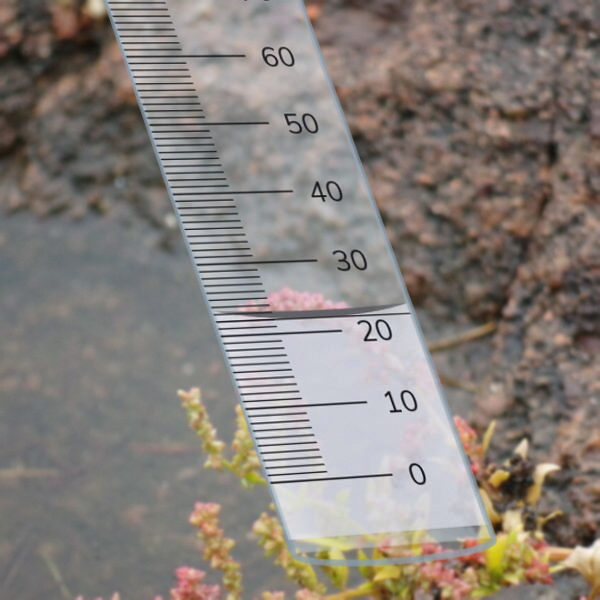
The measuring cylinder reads 22 mL
